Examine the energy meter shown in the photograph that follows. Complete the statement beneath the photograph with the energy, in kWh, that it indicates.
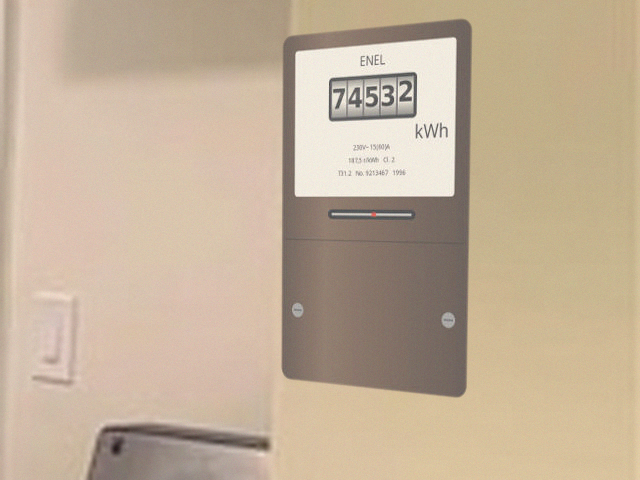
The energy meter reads 74532 kWh
